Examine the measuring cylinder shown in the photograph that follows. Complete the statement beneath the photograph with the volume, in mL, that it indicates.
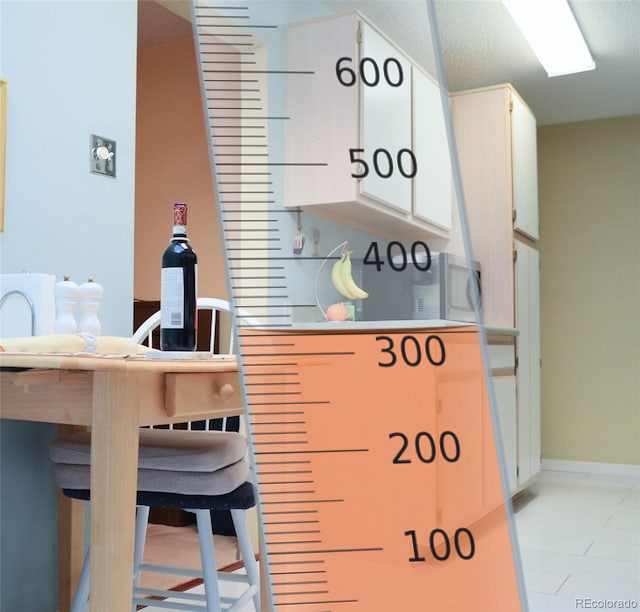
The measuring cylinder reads 320 mL
